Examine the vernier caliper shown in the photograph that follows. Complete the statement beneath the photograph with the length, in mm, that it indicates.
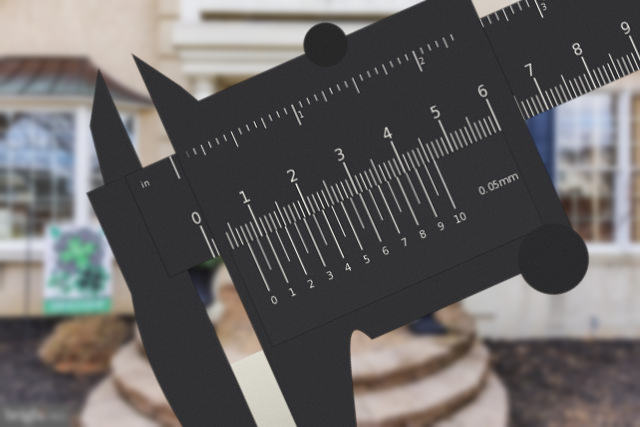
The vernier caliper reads 7.0 mm
